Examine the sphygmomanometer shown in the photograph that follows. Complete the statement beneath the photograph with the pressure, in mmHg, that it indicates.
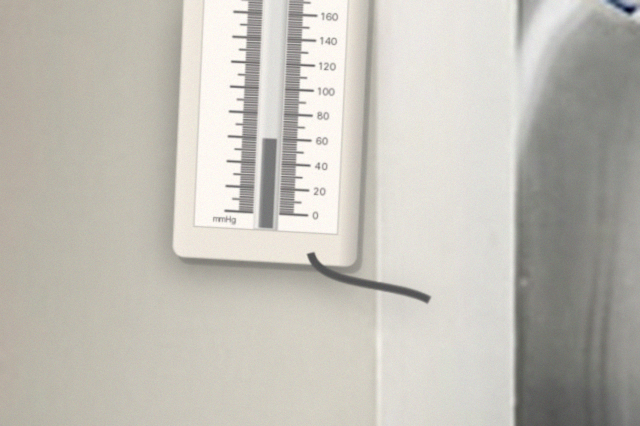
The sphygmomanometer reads 60 mmHg
